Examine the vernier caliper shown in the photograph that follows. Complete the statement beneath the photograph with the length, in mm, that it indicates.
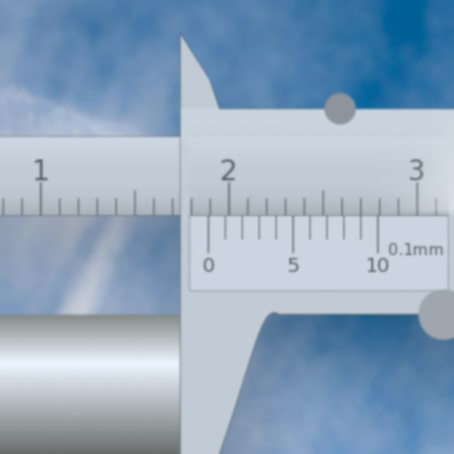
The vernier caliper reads 18.9 mm
